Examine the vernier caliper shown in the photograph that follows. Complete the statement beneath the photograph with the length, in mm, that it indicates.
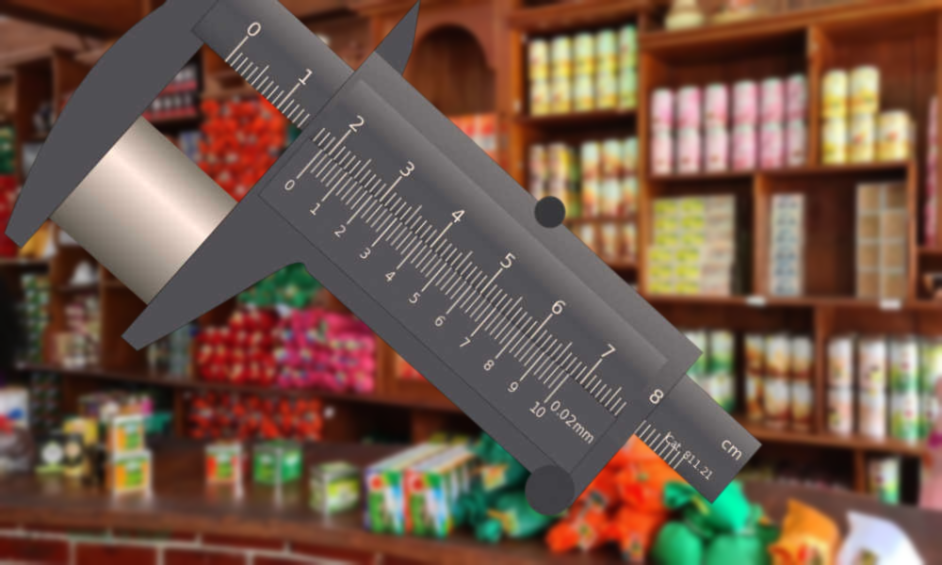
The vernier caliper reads 18.8 mm
